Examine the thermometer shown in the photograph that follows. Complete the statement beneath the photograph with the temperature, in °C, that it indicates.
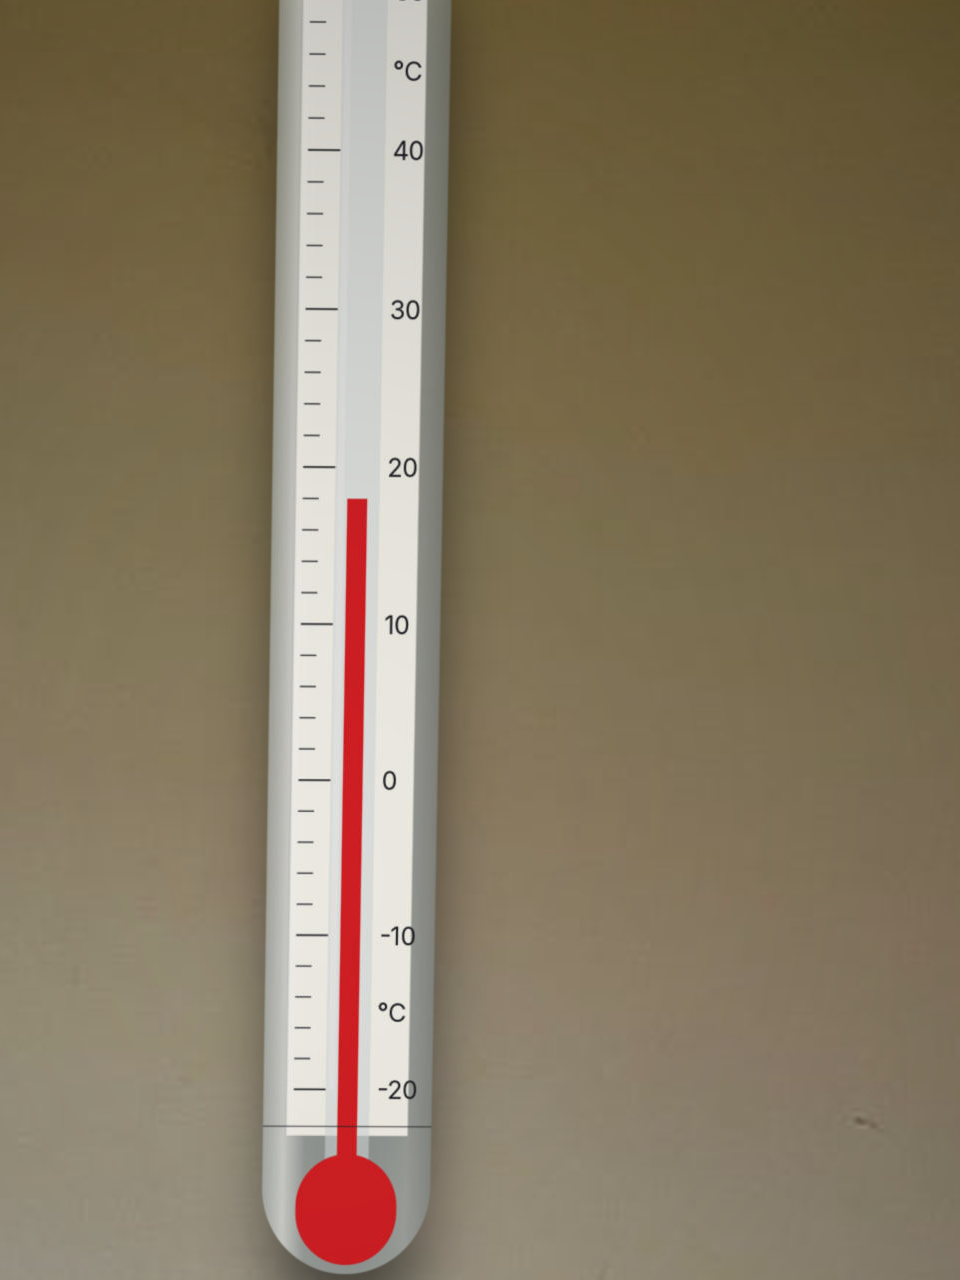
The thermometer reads 18 °C
